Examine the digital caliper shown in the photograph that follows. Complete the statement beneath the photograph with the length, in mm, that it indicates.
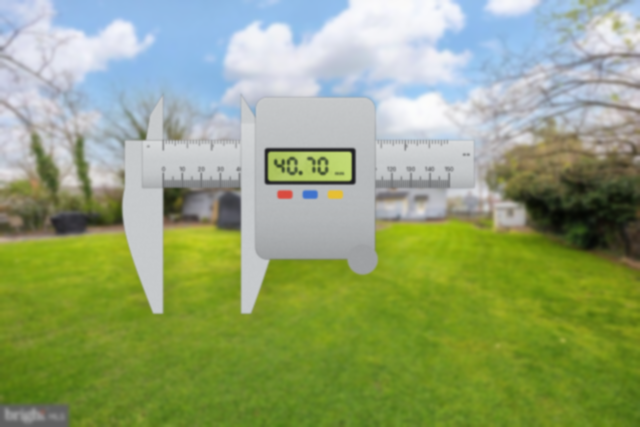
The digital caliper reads 40.70 mm
